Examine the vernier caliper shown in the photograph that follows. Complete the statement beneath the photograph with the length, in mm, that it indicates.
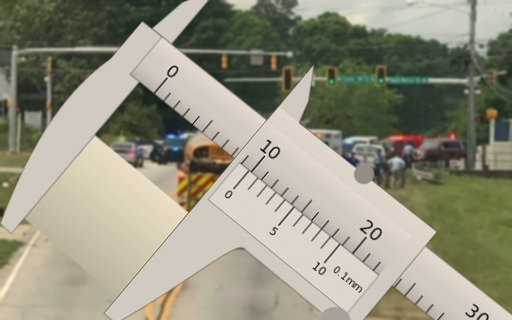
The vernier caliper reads 9.8 mm
